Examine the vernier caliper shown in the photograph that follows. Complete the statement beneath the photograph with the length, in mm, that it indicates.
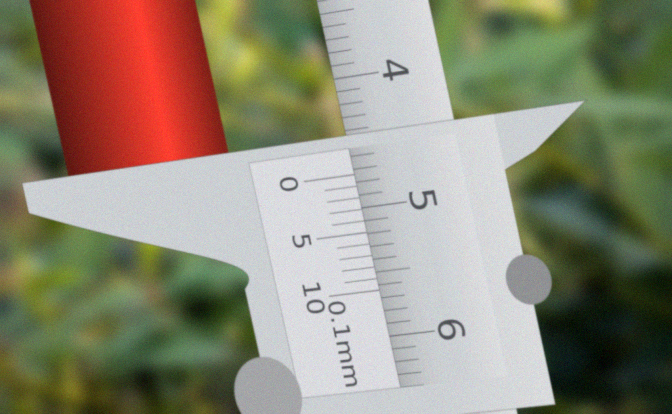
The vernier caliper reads 47.4 mm
